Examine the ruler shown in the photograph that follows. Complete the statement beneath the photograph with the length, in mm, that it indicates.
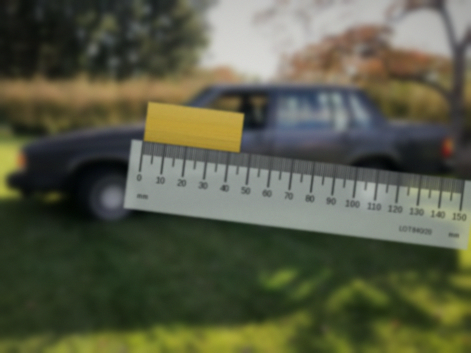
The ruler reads 45 mm
